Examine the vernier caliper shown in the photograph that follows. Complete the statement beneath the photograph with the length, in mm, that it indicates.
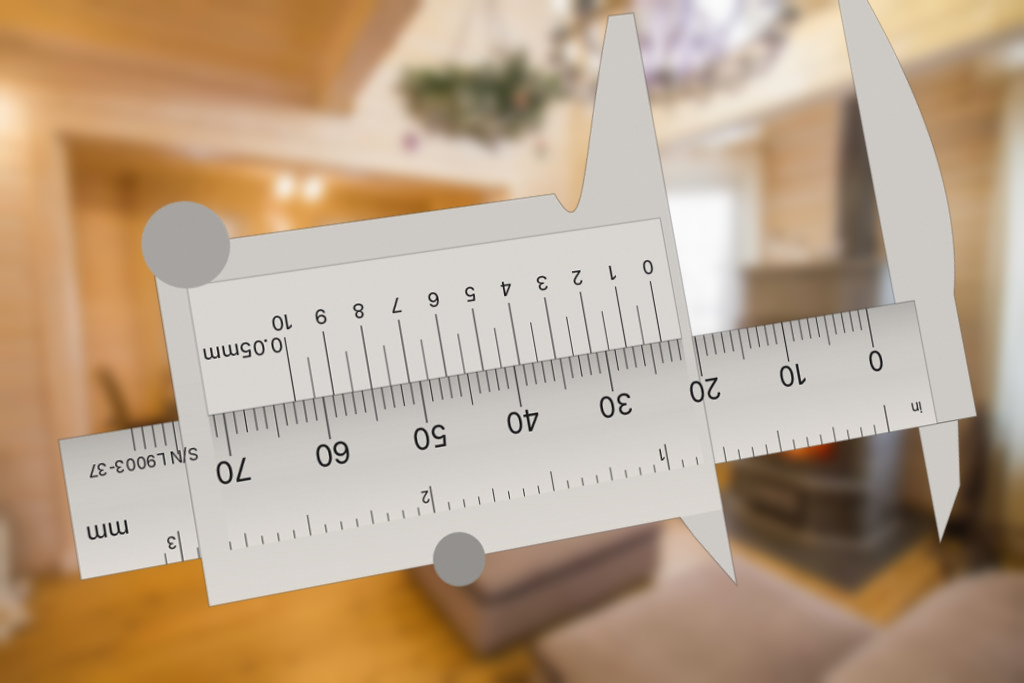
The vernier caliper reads 23.8 mm
